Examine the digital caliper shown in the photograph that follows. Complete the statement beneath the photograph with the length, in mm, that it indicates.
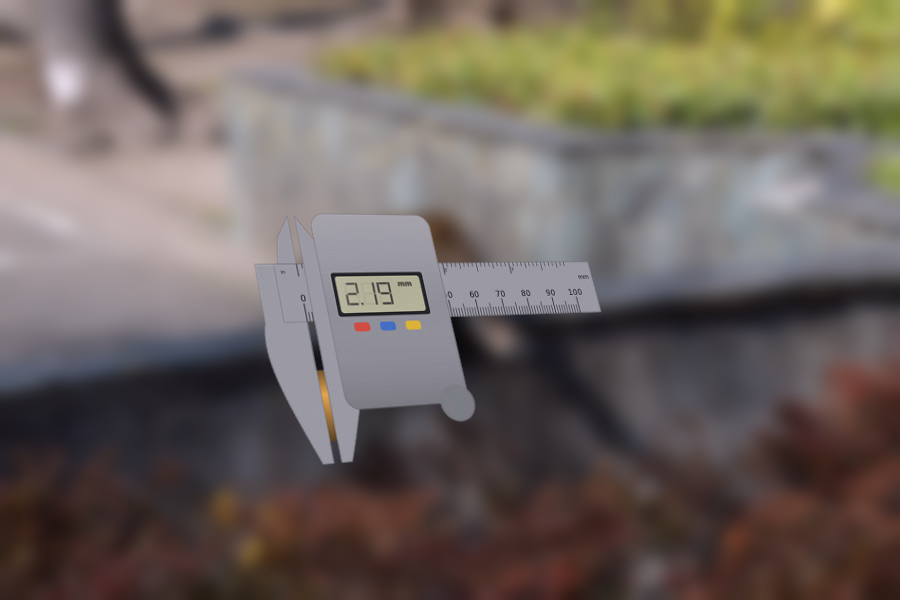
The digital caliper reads 2.19 mm
